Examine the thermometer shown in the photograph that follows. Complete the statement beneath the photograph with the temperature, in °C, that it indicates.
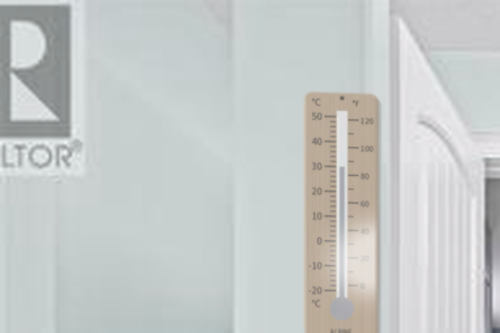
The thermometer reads 30 °C
